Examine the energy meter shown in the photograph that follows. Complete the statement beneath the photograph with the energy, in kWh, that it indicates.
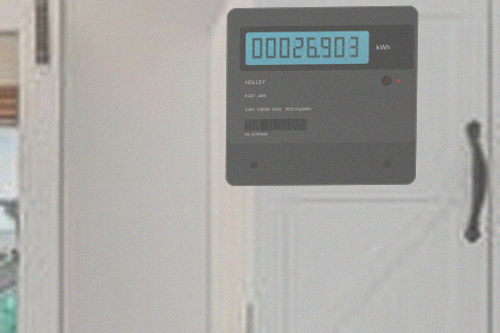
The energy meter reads 26.903 kWh
